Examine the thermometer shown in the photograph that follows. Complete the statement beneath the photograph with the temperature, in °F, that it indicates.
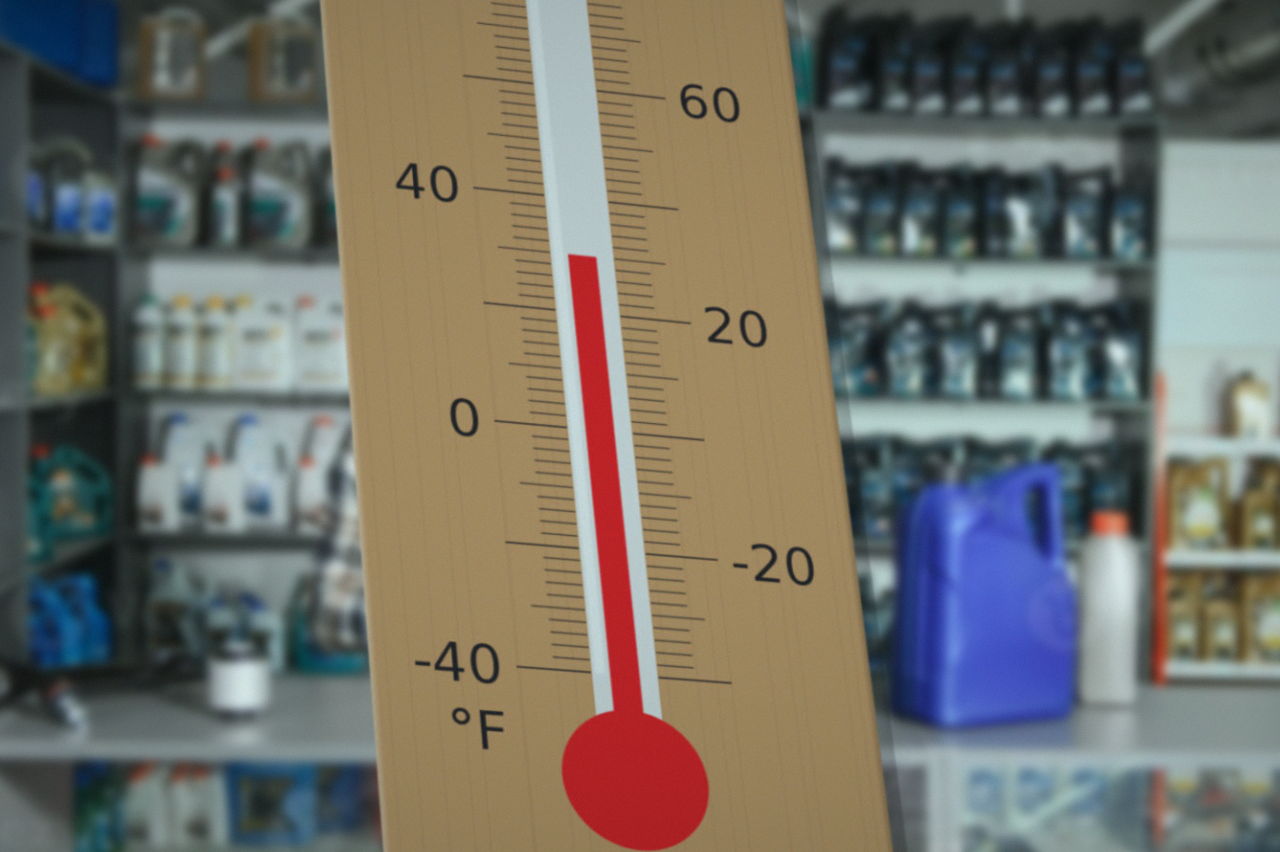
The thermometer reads 30 °F
